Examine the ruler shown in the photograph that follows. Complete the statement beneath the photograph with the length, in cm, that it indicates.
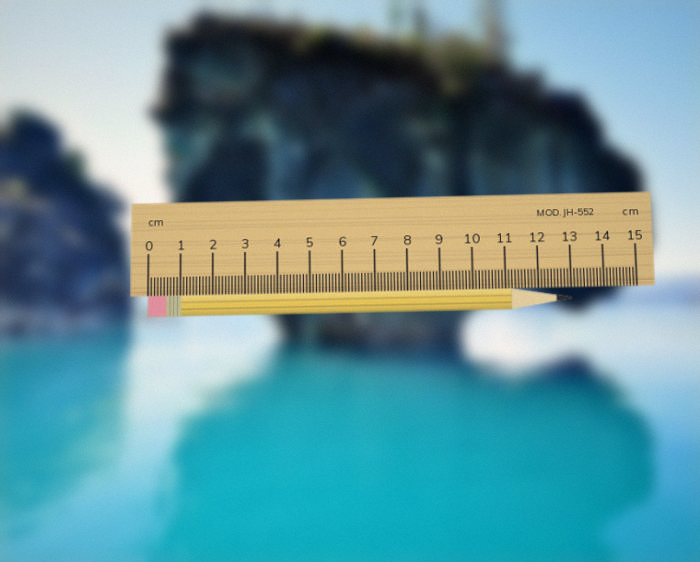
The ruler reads 13 cm
